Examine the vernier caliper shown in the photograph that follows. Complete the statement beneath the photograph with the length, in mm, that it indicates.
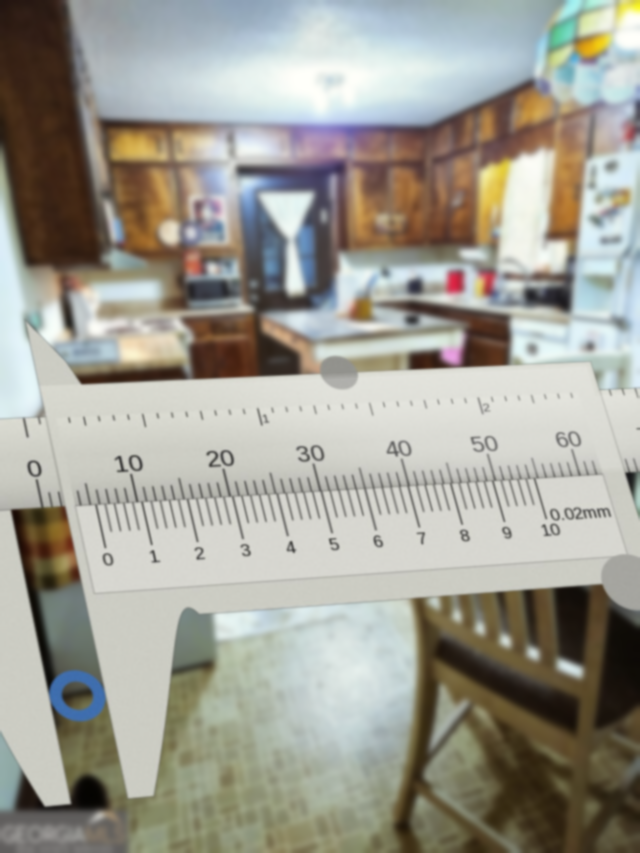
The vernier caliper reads 5.6 mm
